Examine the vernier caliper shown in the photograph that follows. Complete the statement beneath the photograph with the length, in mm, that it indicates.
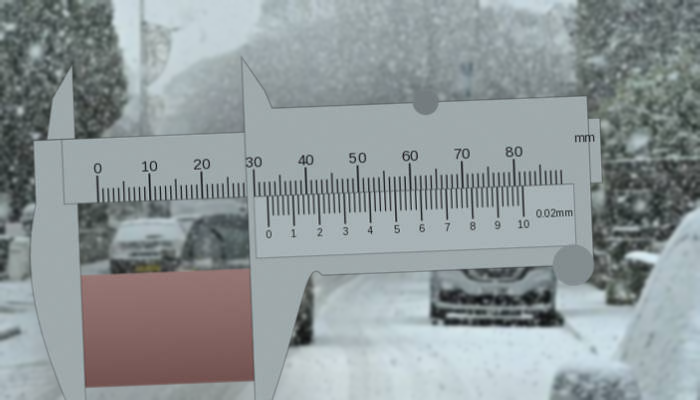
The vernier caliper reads 32.5 mm
